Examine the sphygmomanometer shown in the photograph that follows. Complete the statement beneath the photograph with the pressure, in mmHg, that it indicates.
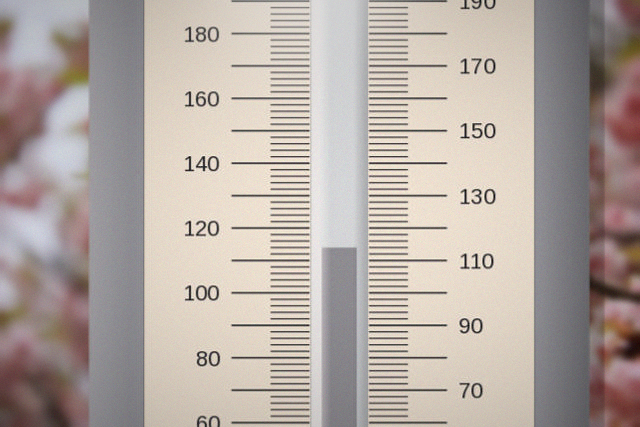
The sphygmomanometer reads 114 mmHg
